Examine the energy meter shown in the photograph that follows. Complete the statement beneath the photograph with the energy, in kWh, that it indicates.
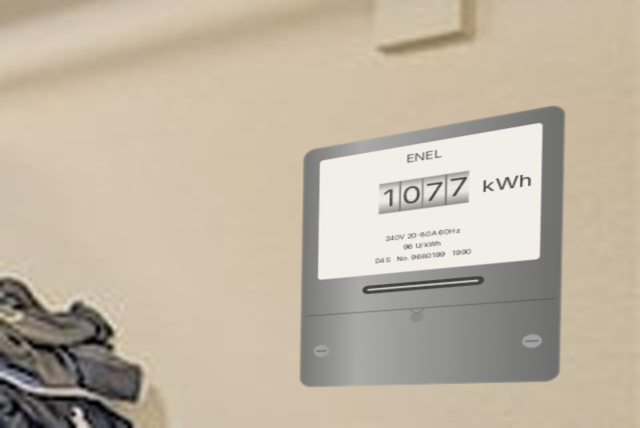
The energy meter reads 1077 kWh
